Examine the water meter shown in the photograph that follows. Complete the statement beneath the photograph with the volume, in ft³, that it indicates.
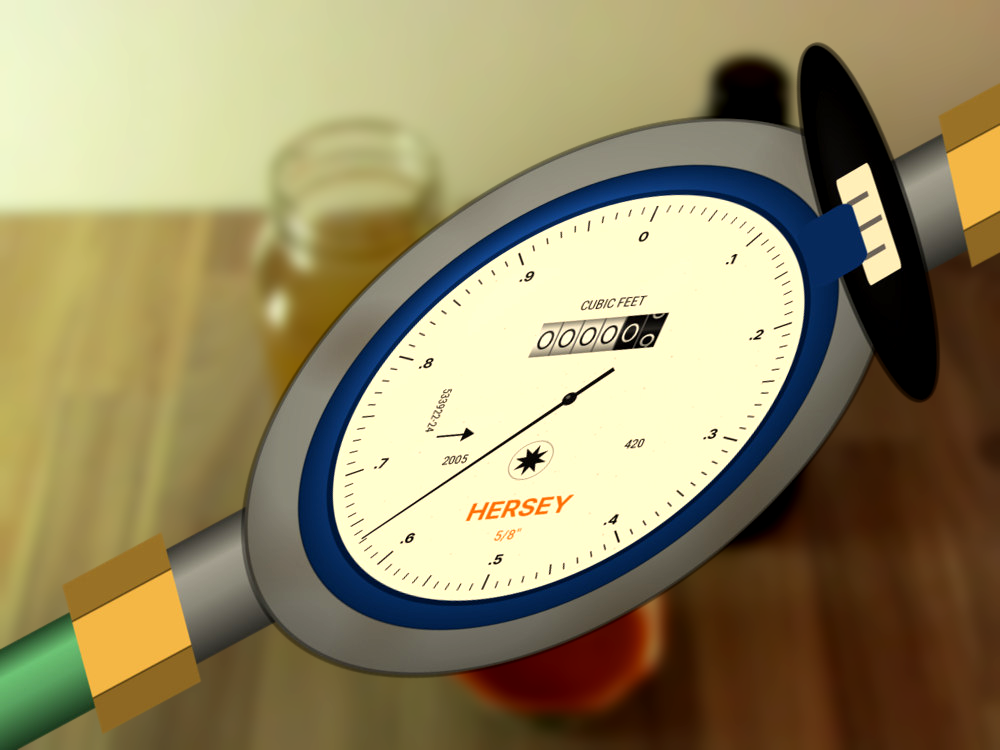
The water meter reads 8.63 ft³
